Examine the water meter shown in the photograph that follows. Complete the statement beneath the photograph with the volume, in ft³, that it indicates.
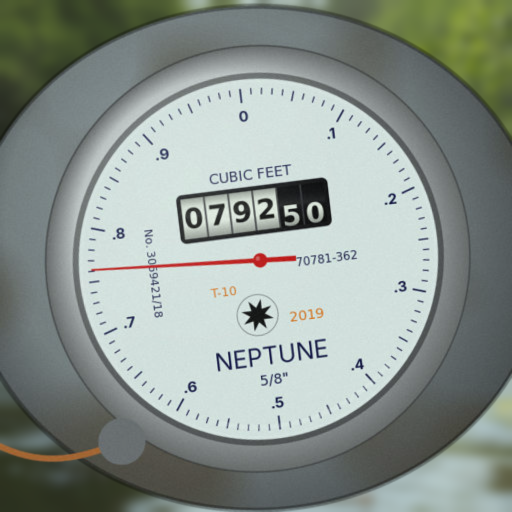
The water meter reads 79249.76 ft³
